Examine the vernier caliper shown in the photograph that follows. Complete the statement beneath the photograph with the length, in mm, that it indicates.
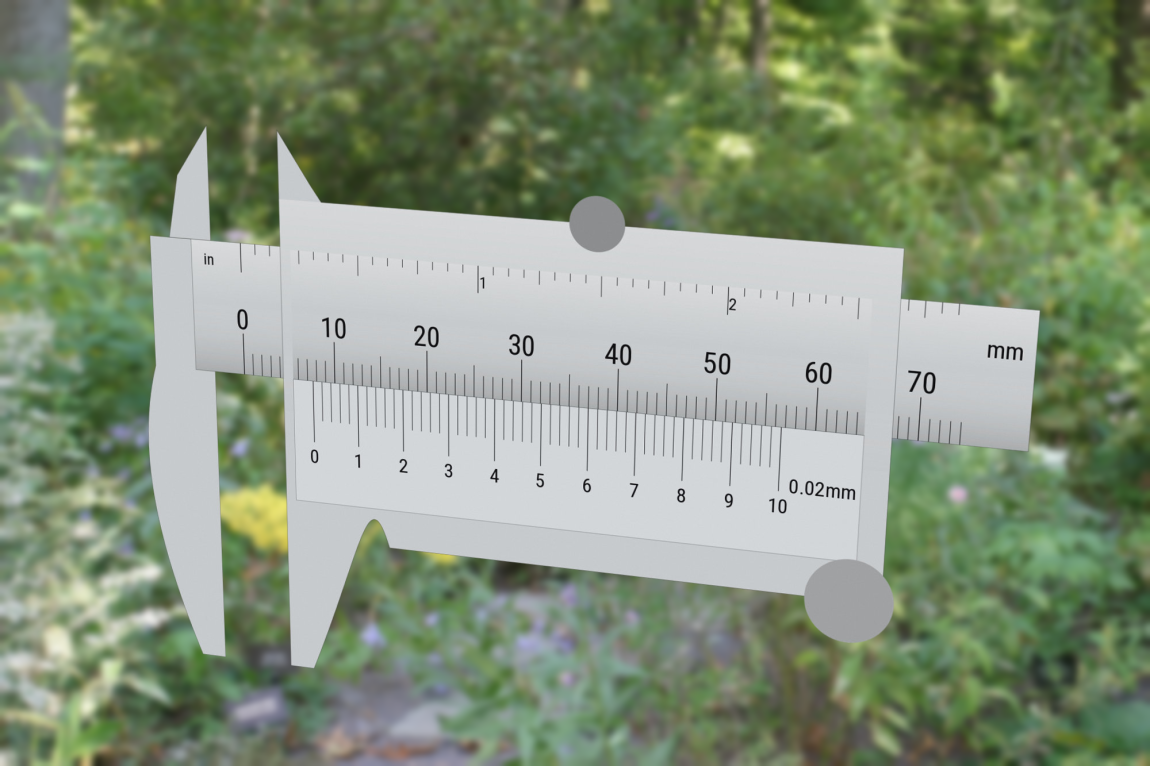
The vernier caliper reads 7.6 mm
